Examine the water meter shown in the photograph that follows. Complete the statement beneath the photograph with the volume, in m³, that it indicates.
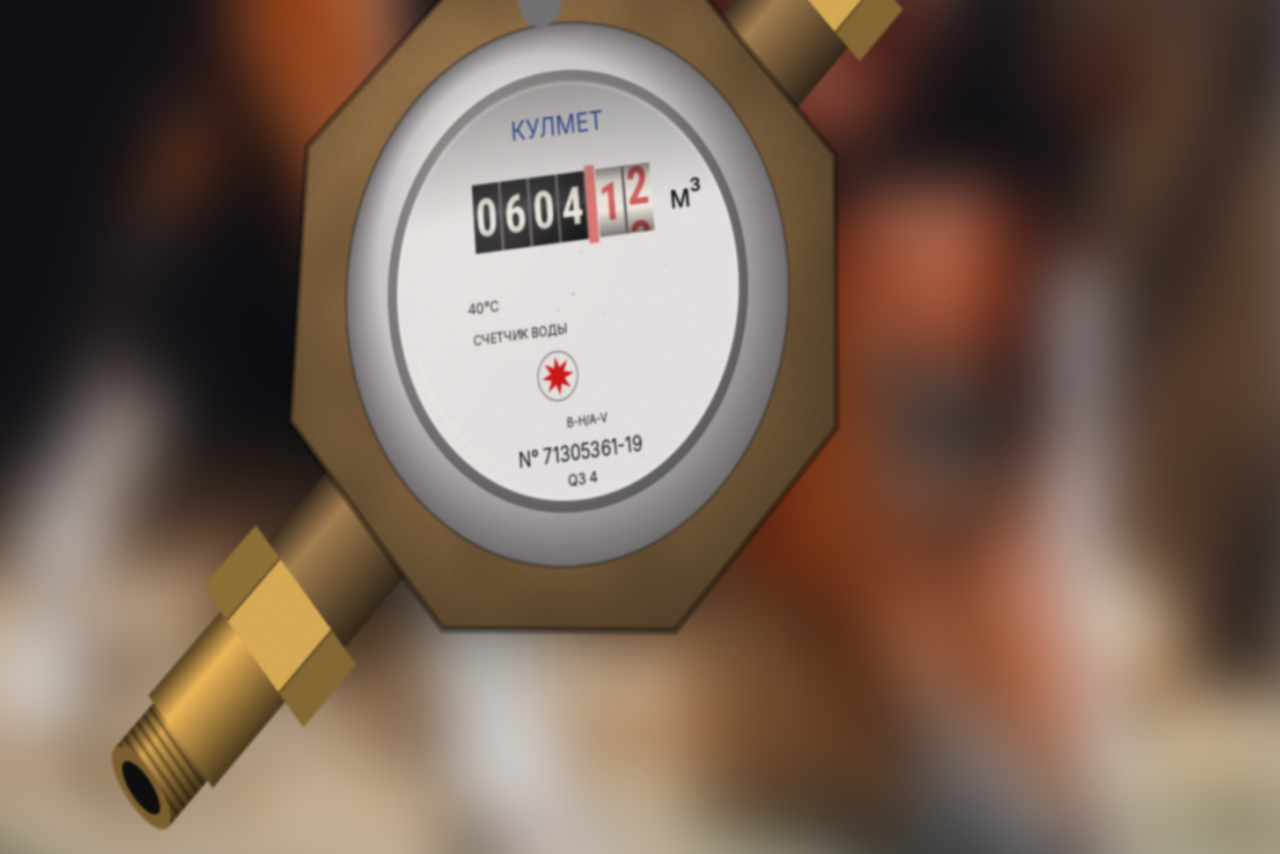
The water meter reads 604.12 m³
